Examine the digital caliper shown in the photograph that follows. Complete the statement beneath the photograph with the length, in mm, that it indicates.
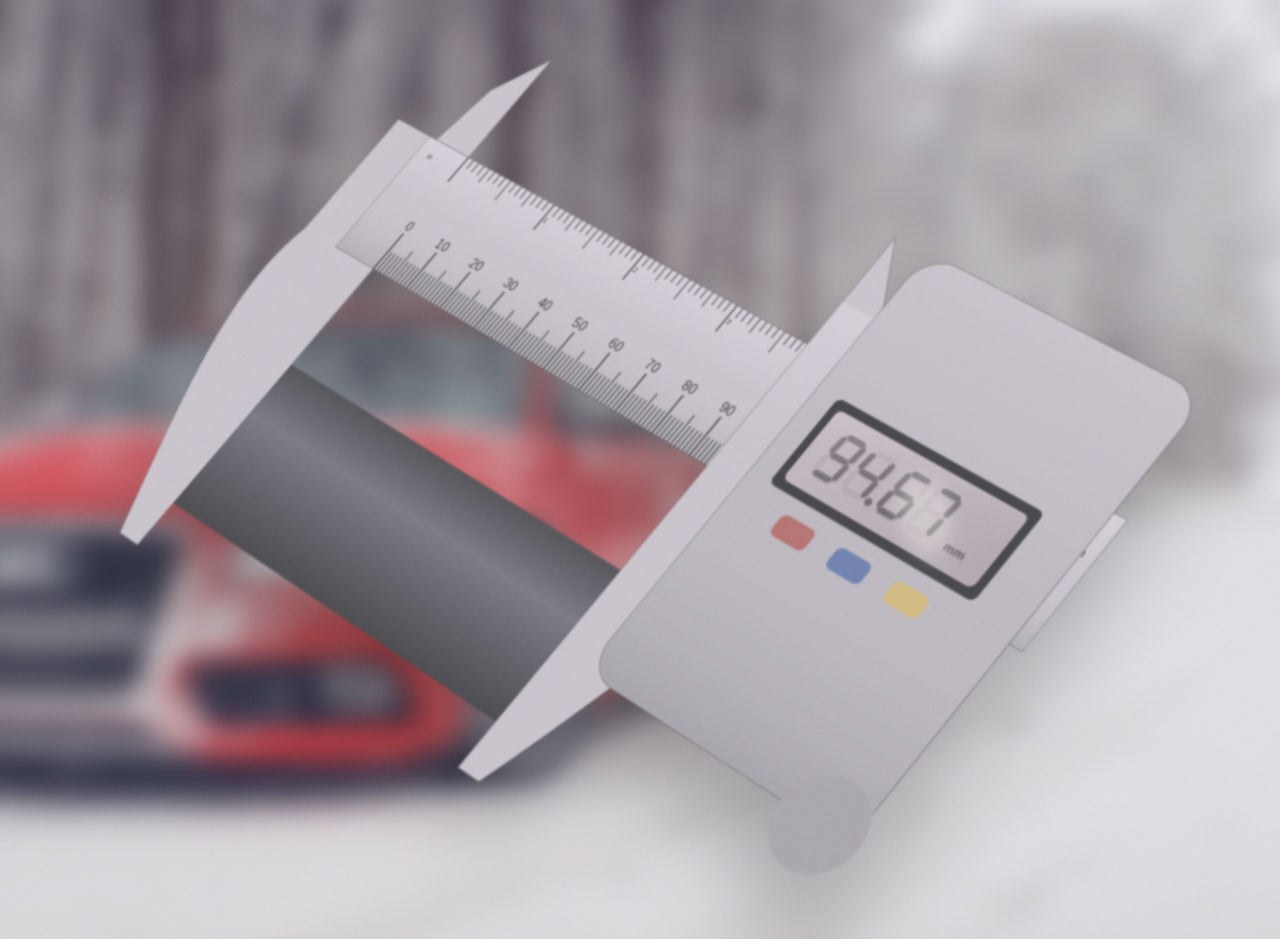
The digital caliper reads 94.67 mm
